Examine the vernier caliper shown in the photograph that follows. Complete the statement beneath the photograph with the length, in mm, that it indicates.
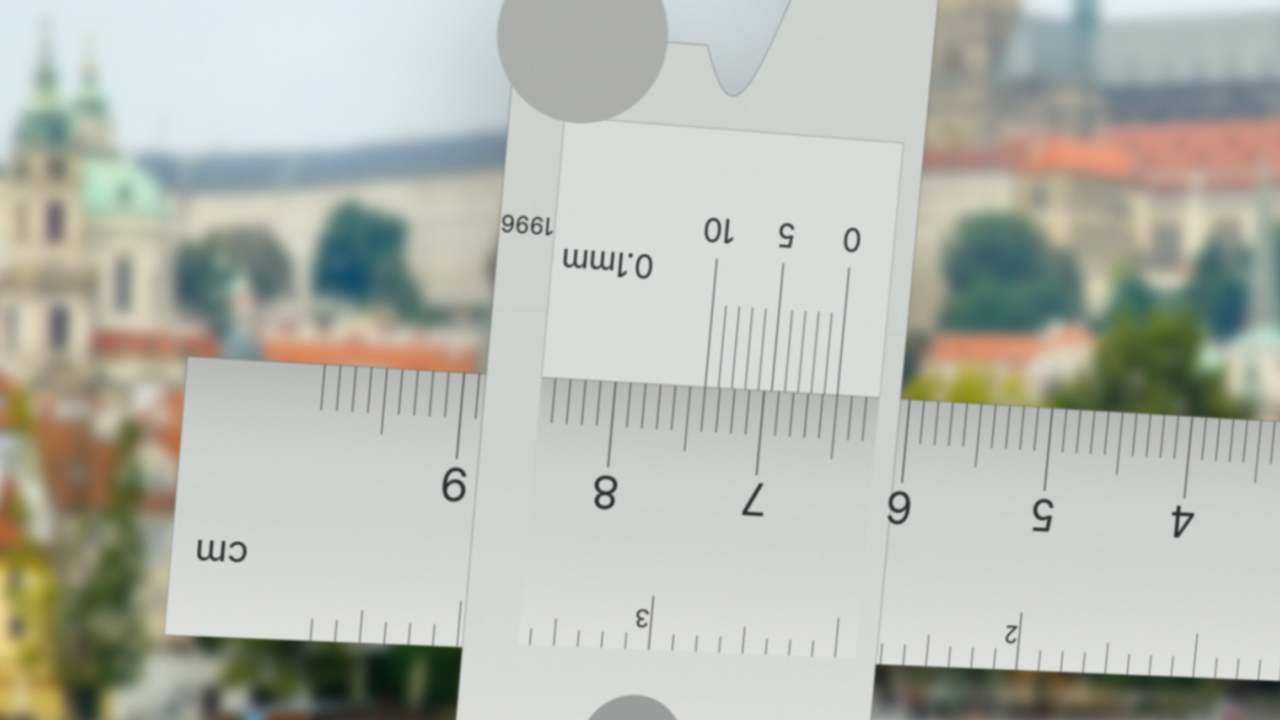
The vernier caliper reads 65.0 mm
